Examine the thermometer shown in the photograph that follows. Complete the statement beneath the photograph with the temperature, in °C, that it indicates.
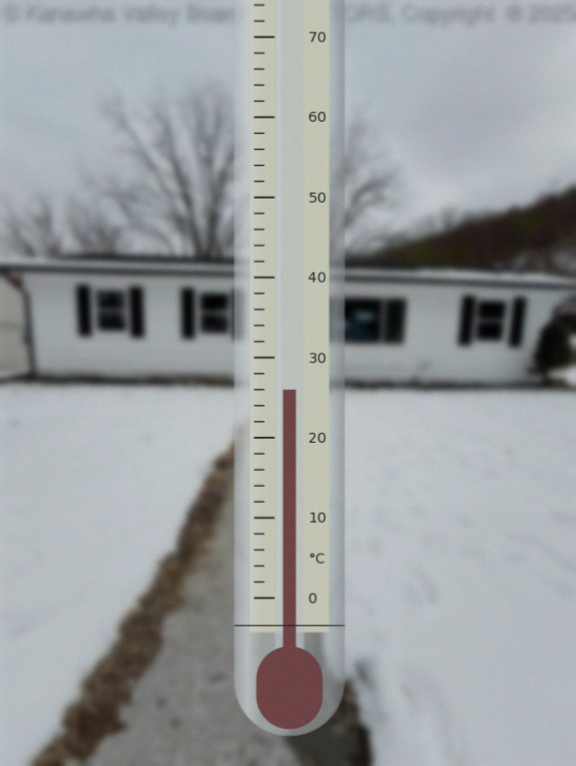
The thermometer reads 26 °C
